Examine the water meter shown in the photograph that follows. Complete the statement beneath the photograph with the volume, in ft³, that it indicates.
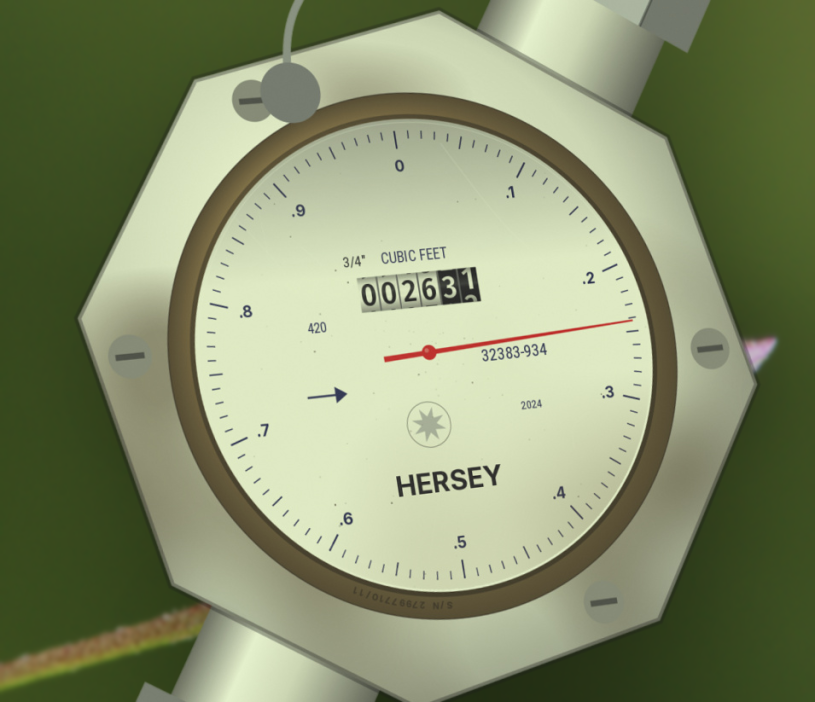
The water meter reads 2631.24 ft³
